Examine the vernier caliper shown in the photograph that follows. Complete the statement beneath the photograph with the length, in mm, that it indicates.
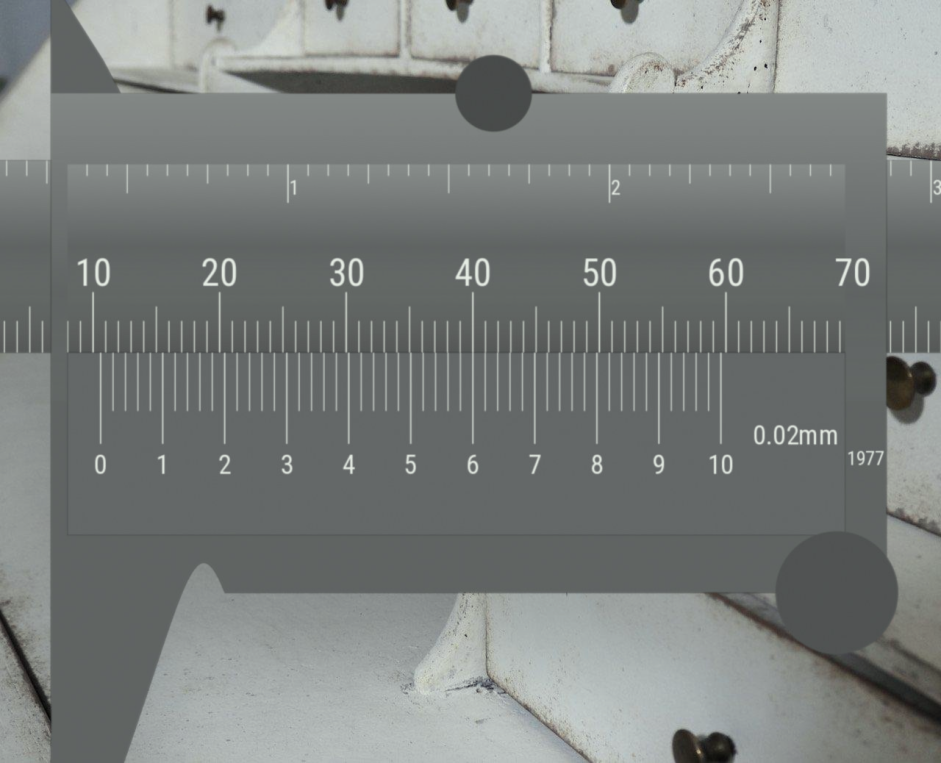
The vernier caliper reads 10.6 mm
